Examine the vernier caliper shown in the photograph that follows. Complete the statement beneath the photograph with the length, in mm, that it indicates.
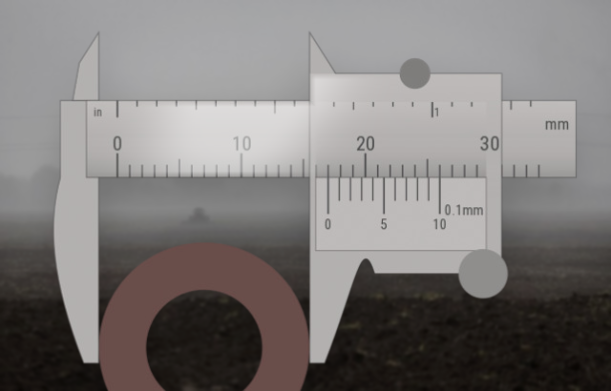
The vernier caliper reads 17.0 mm
